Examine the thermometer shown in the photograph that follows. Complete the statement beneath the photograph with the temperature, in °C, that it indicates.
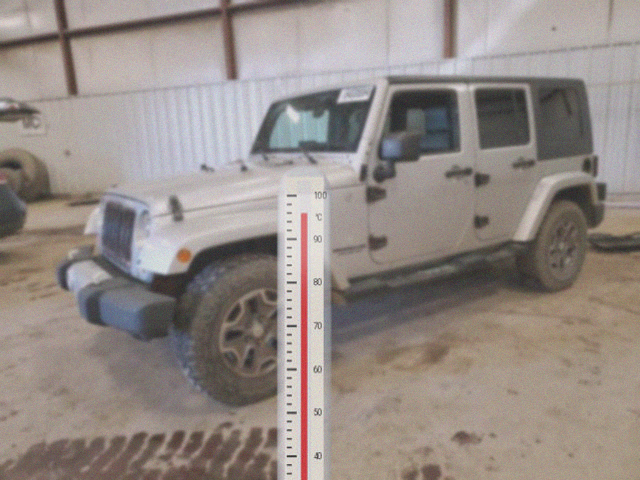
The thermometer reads 96 °C
